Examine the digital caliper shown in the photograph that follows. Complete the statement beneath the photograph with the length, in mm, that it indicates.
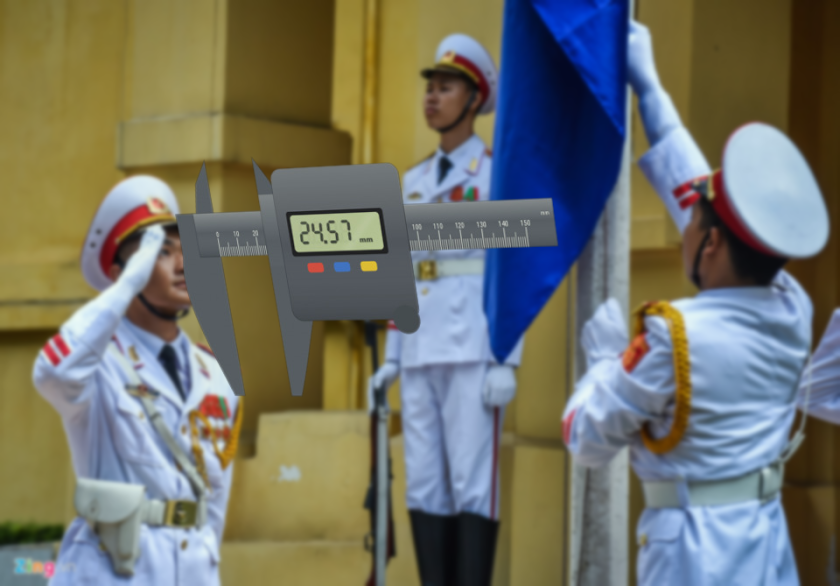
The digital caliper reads 24.57 mm
